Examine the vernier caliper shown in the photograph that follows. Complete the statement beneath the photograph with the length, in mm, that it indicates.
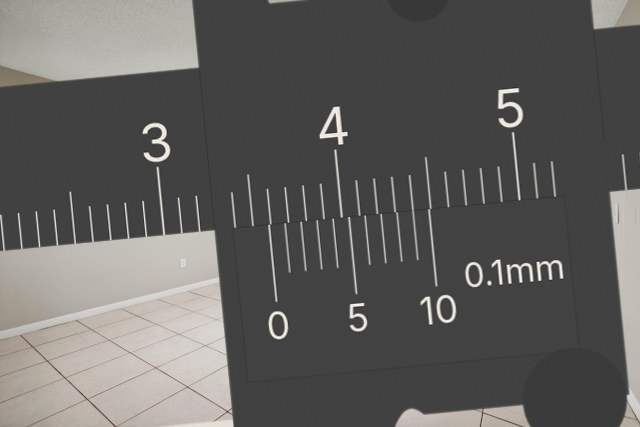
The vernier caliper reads 35.9 mm
